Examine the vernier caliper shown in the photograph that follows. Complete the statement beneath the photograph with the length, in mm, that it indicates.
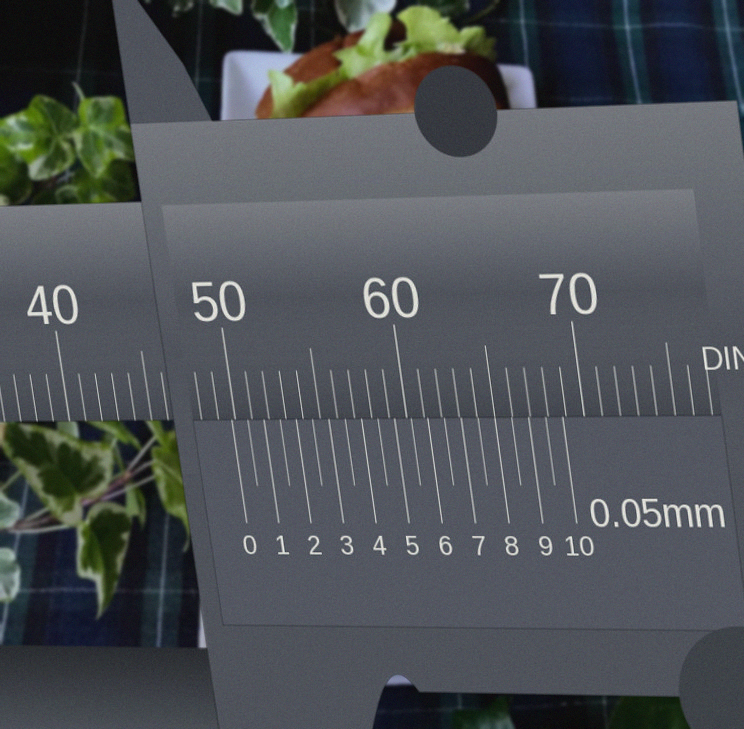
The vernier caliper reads 49.8 mm
